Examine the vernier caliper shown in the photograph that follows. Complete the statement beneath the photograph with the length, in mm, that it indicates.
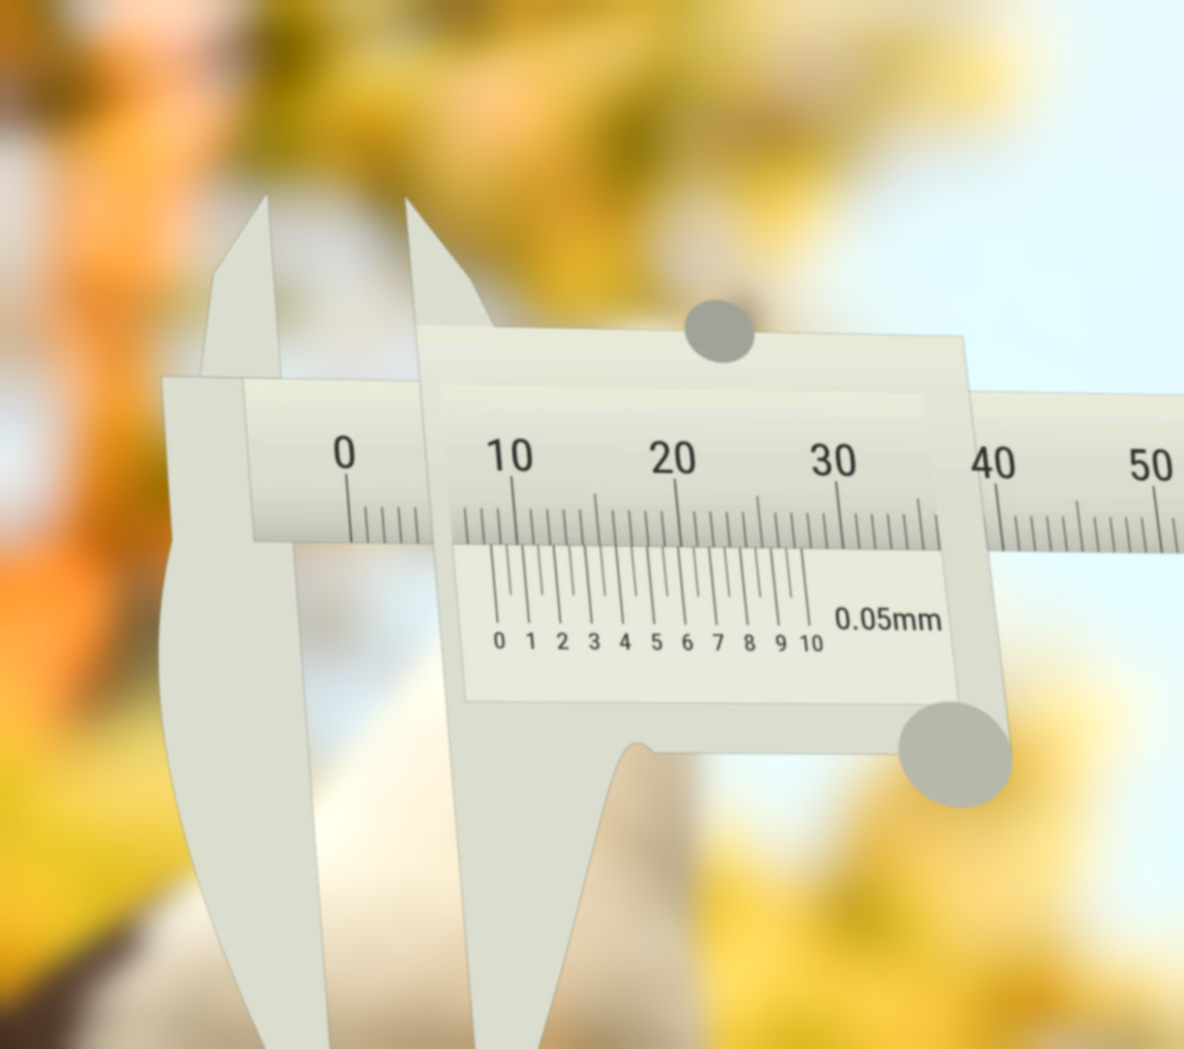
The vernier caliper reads 8.4 mm
